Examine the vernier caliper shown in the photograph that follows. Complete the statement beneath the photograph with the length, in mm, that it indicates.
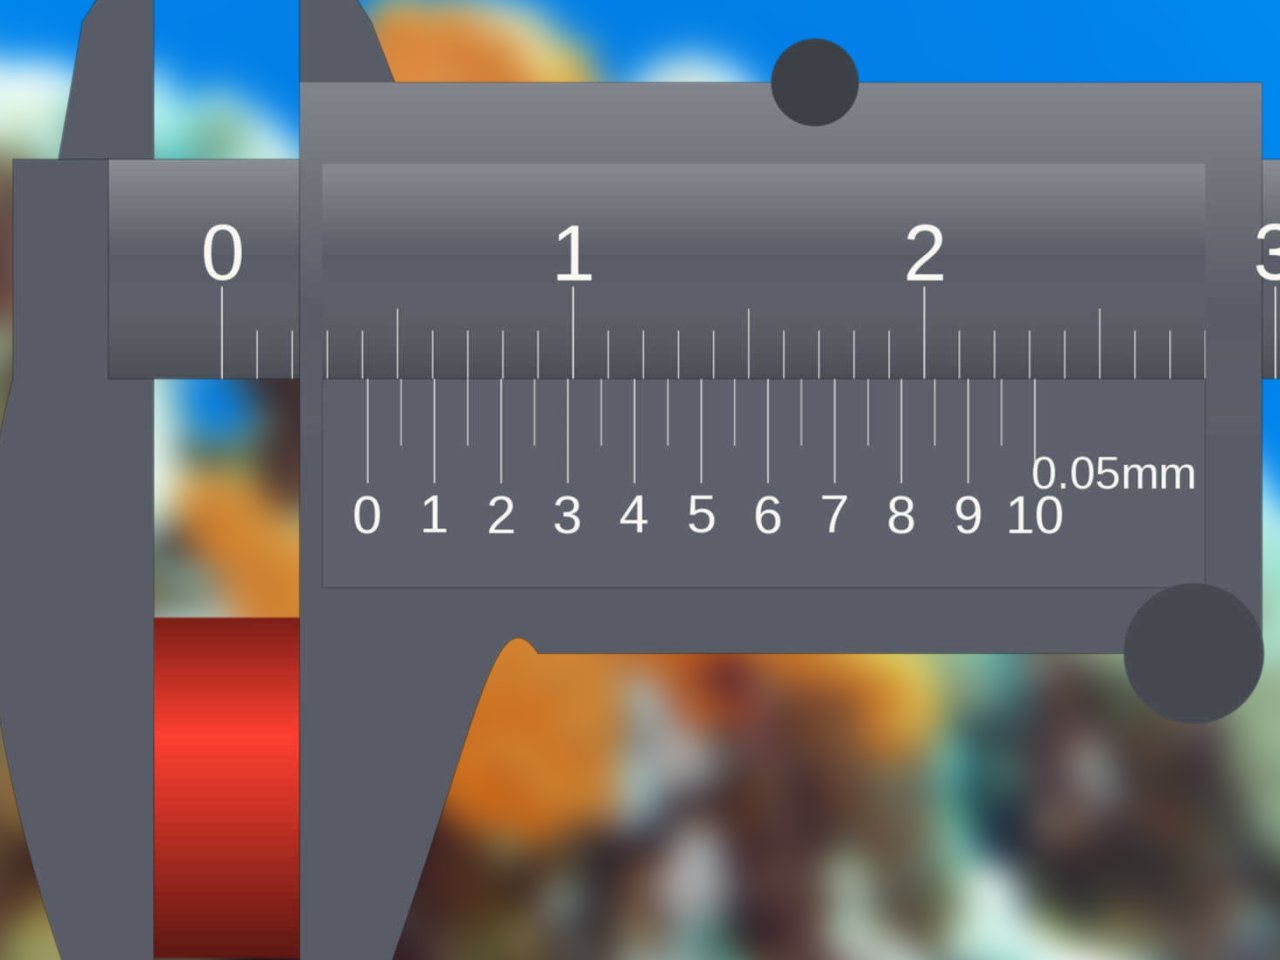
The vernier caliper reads 4.15 mm
